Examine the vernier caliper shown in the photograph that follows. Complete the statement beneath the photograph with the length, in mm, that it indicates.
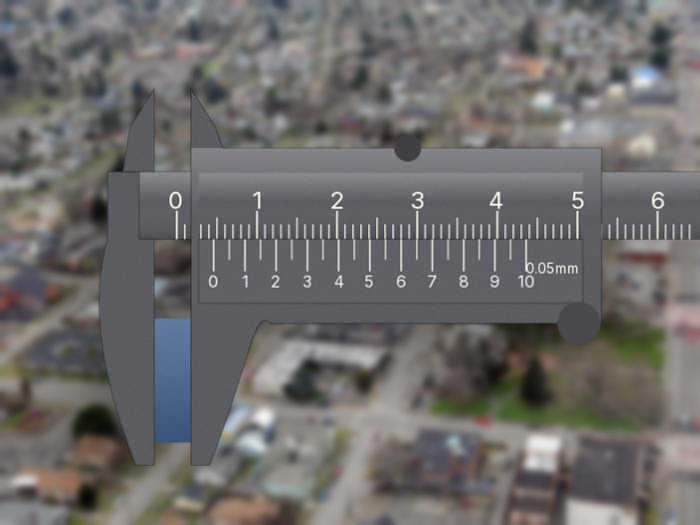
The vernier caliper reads 4.6 mm
